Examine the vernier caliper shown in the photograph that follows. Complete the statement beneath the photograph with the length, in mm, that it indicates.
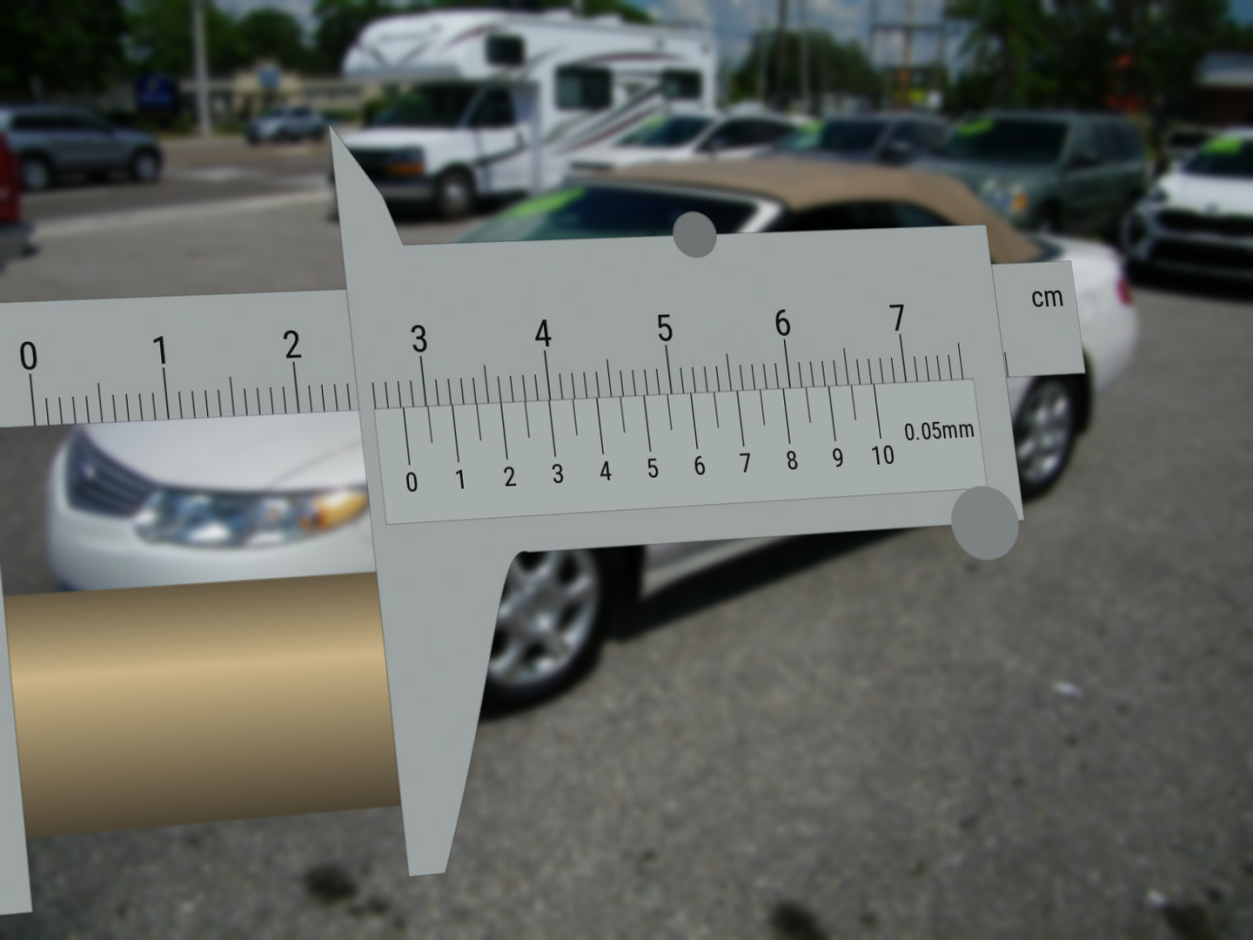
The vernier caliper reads 28.2 mm
